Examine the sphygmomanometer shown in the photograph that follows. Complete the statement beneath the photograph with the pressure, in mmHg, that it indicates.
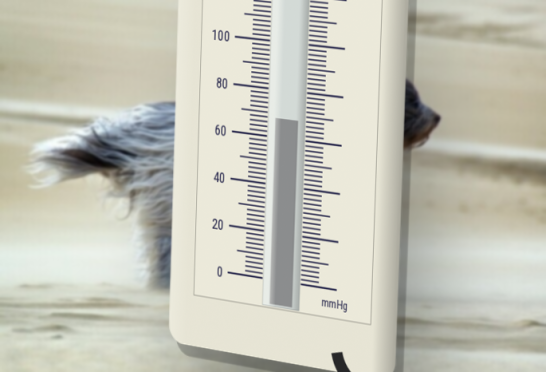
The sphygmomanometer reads 68 mmHg
